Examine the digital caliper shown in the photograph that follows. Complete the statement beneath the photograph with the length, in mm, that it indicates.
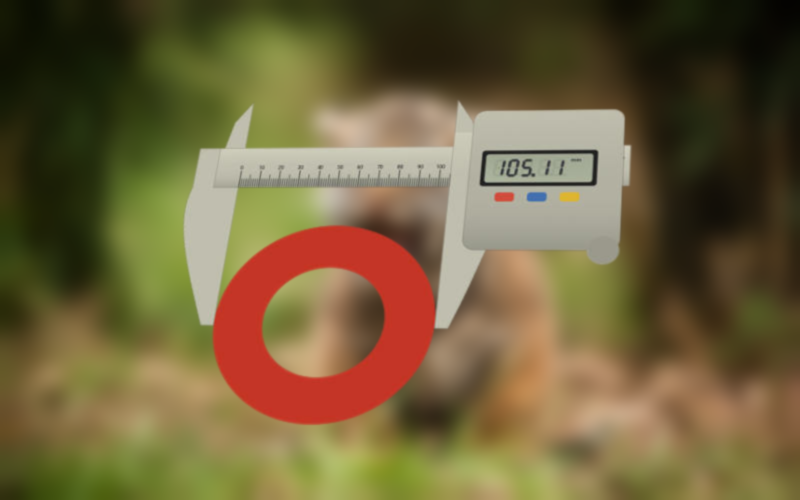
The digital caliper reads 105.11 mm
